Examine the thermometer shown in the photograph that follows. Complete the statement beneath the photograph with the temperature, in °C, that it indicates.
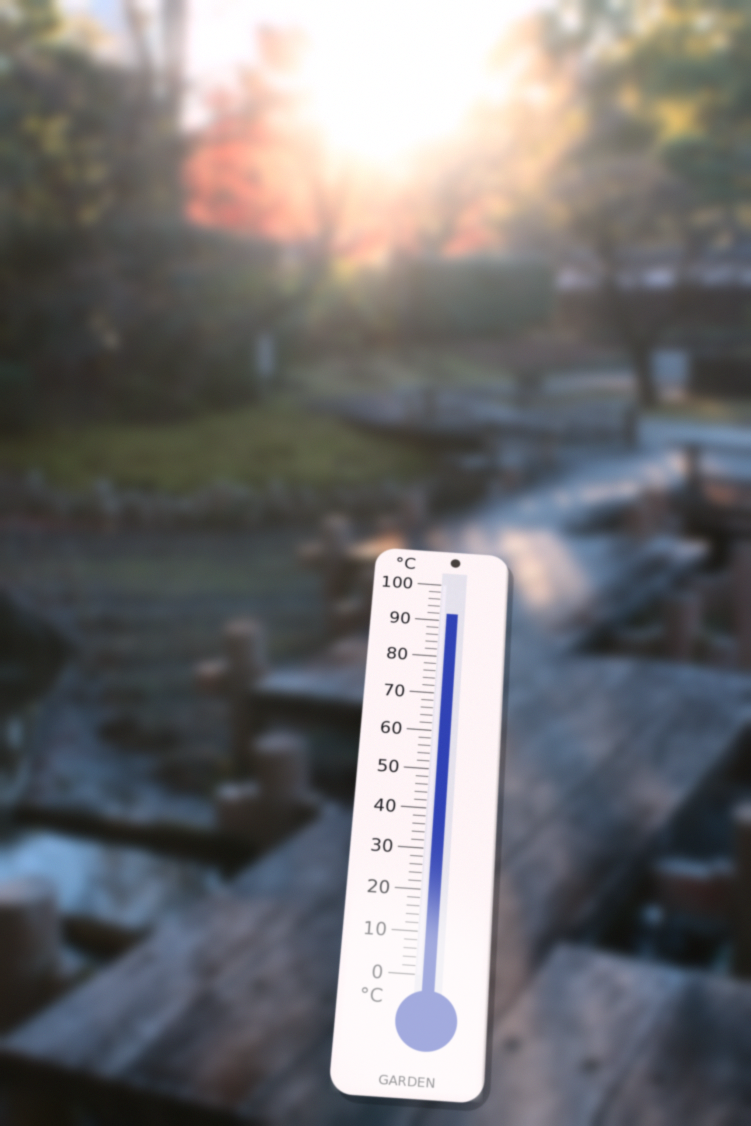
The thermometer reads 92 °C
